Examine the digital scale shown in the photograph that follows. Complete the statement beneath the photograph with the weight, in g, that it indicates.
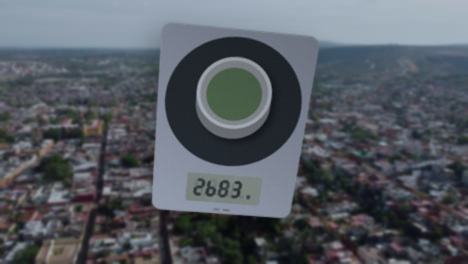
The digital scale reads 2683 g
